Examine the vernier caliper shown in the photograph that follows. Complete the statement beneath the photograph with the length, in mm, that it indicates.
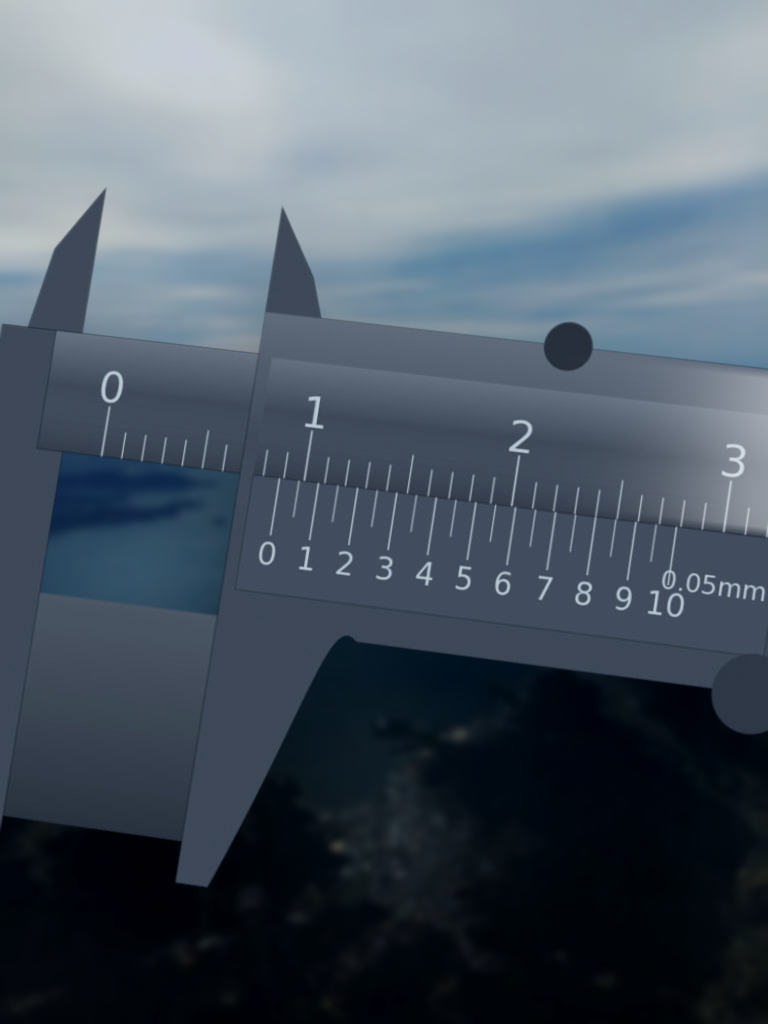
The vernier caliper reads 8.8 mm
